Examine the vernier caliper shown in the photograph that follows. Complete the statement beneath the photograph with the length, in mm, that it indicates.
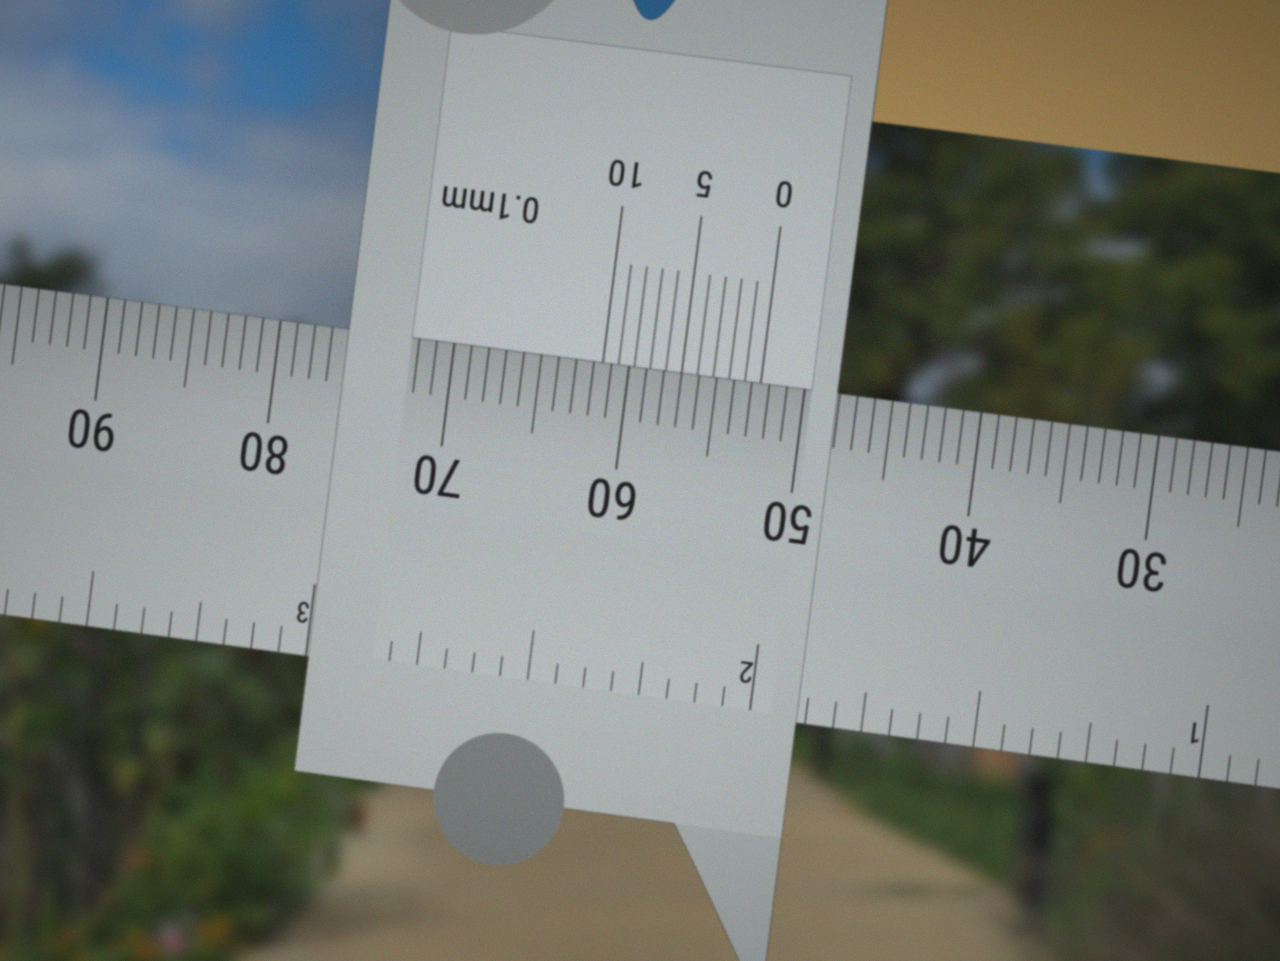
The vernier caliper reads 52.5 mm
